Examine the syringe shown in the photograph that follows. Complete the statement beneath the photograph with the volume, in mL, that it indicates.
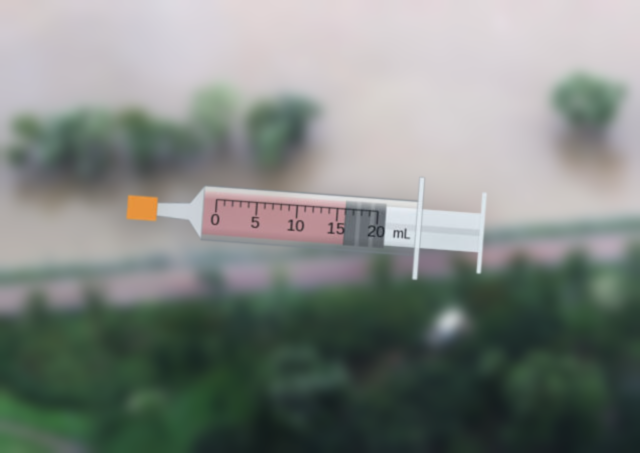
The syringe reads 16 mL
